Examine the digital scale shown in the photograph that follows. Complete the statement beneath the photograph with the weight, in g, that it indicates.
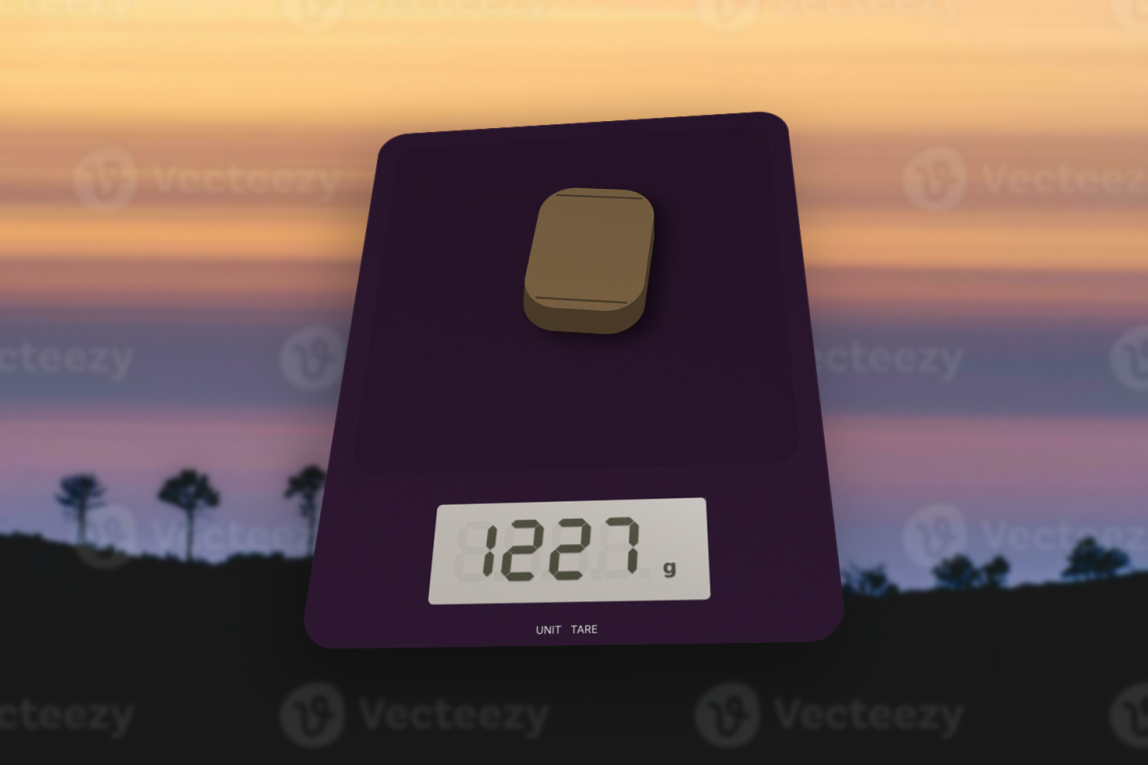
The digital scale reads 1227 g
